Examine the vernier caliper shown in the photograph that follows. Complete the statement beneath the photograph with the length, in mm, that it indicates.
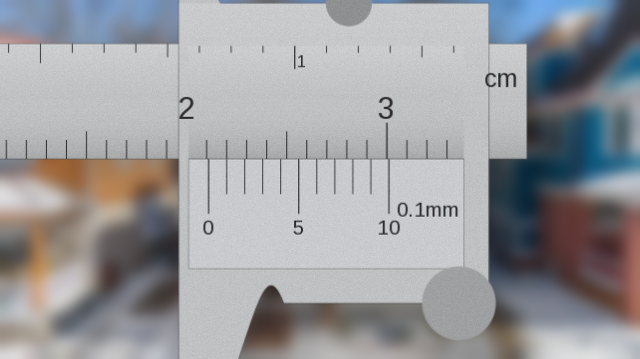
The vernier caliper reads 21.1 mm
